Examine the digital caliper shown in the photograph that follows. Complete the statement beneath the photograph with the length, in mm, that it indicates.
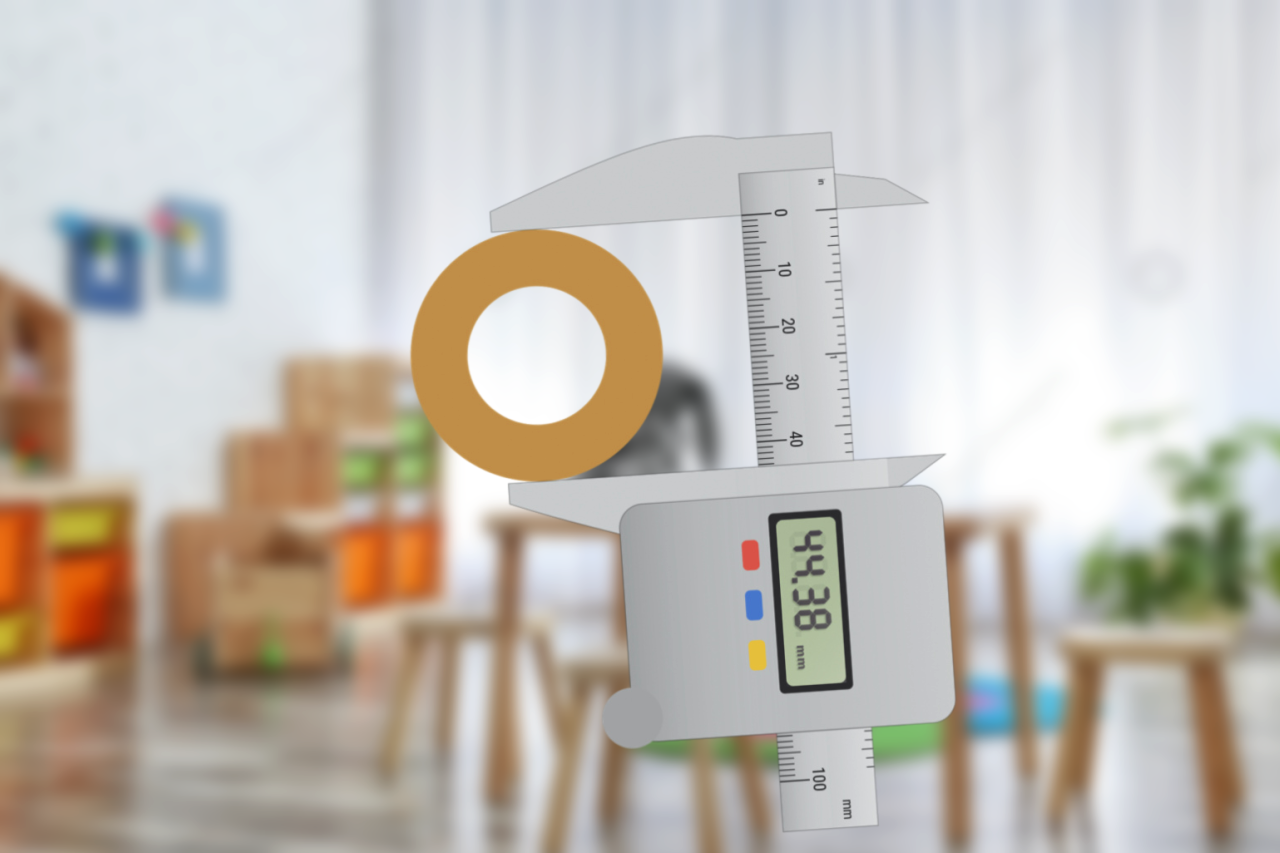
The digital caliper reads 44.38 mm
